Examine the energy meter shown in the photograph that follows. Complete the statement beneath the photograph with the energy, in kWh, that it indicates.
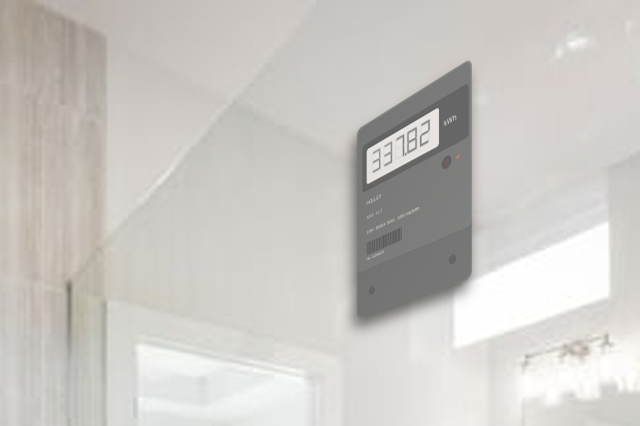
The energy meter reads 337.82 kWh
